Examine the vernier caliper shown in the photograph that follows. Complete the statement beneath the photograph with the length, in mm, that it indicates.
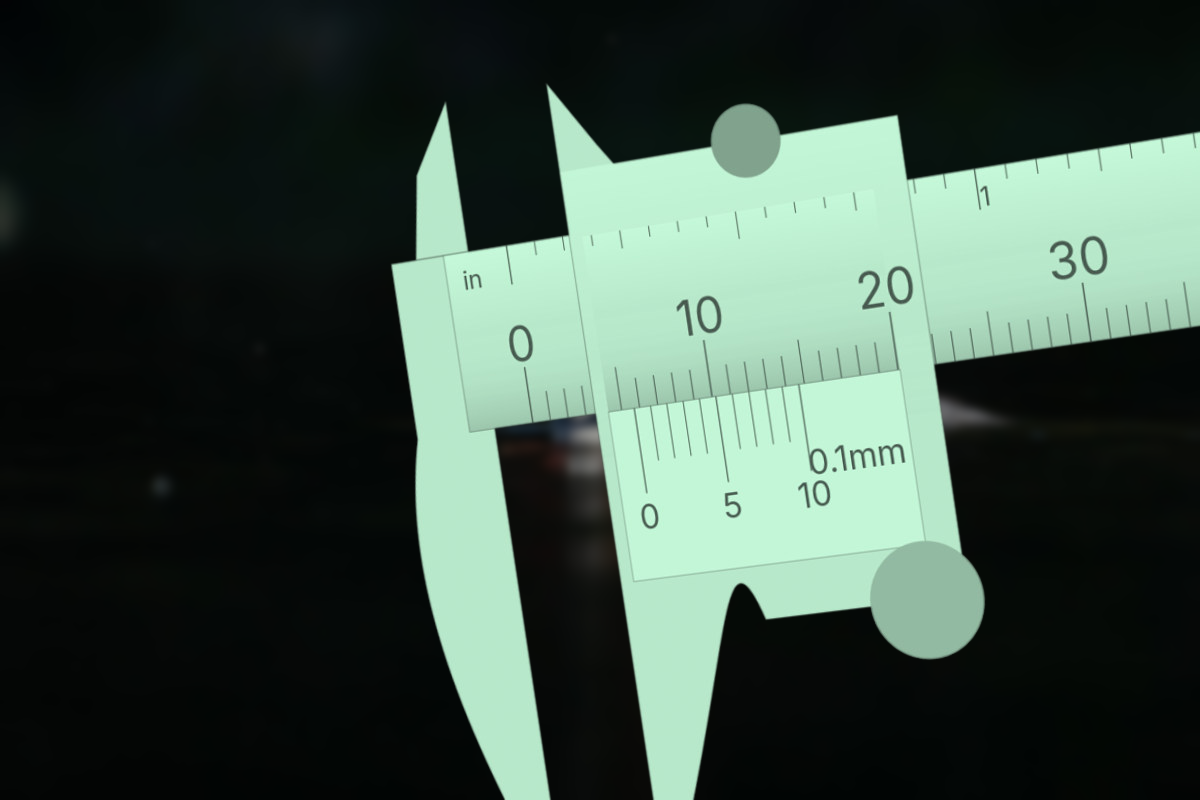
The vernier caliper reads 5.7 mm
